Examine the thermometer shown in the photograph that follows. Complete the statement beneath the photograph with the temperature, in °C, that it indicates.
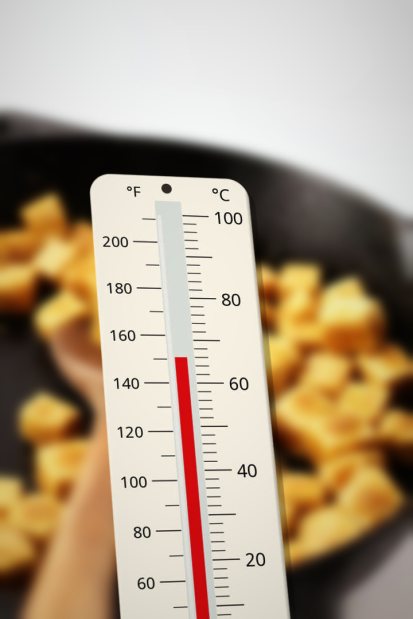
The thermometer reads 66 °C
